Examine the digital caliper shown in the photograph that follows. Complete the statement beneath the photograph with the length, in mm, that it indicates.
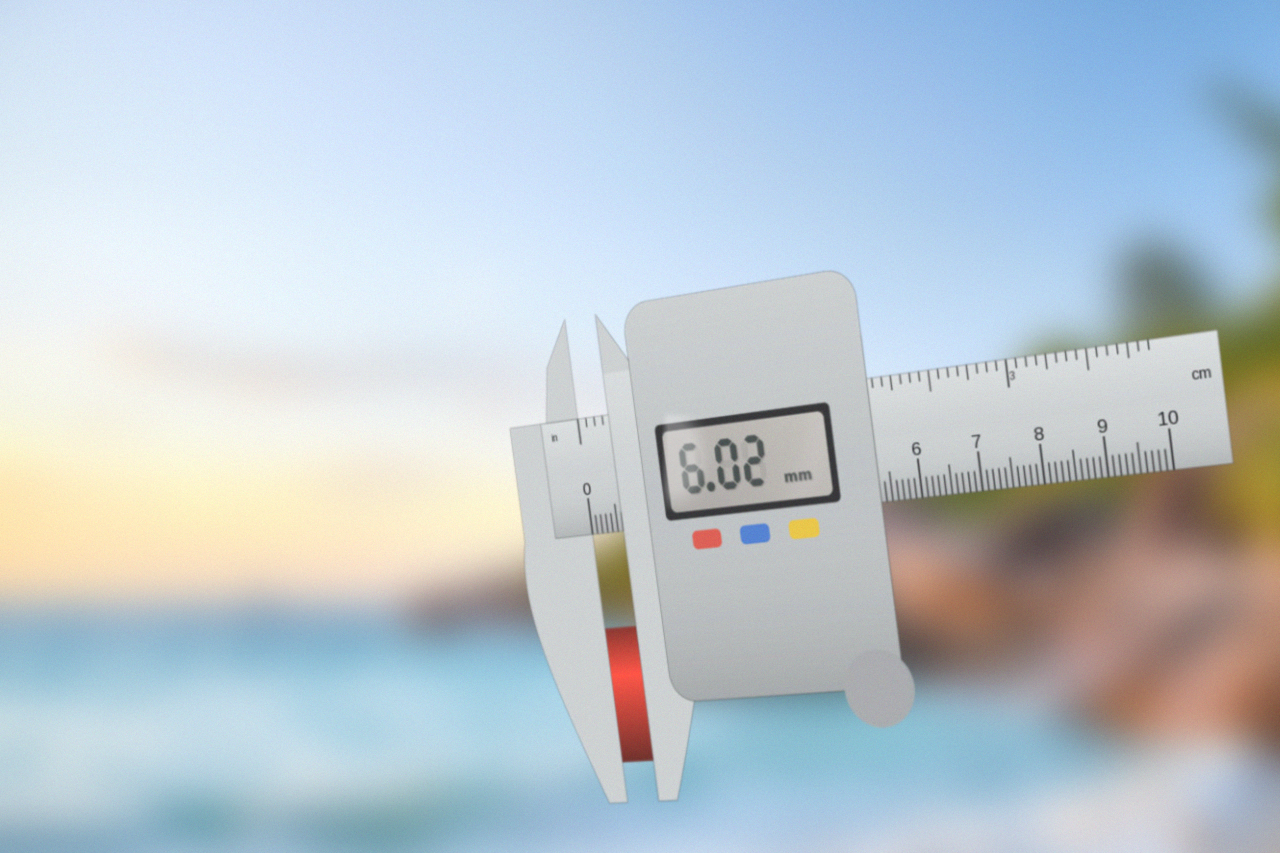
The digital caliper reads 6.02 mm
